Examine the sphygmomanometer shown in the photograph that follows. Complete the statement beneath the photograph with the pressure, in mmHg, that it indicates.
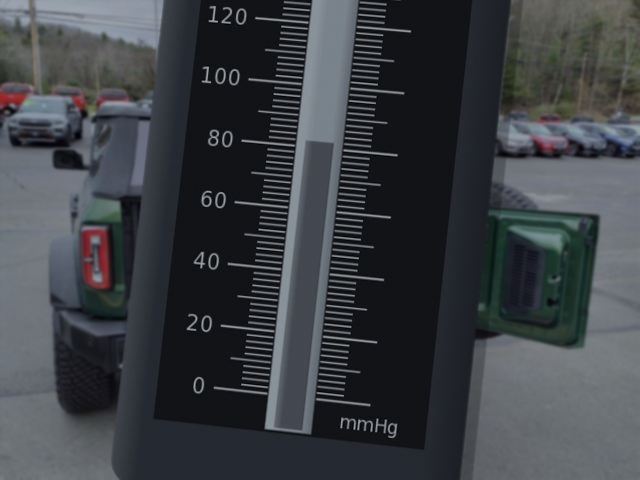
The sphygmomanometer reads 82 mmHg
